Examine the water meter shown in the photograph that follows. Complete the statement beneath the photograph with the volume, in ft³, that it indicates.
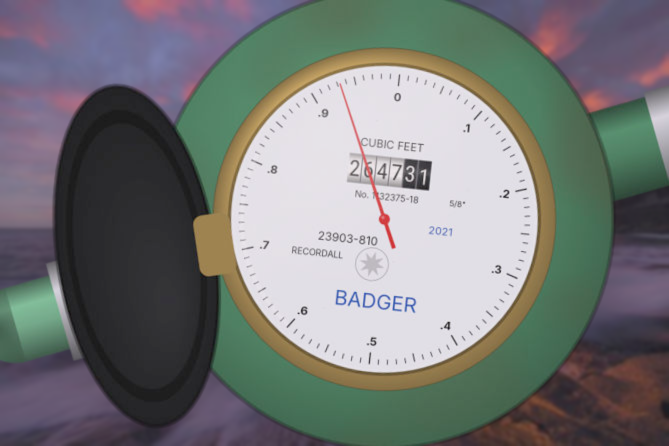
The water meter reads 264730.93 ft³
